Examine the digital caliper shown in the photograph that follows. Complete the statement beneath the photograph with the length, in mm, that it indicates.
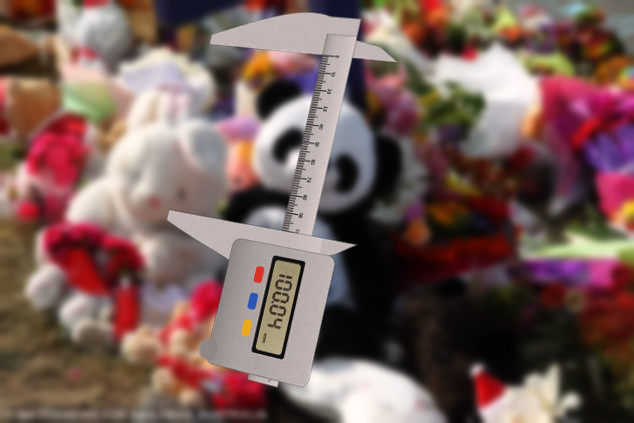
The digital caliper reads 100.04 mm
